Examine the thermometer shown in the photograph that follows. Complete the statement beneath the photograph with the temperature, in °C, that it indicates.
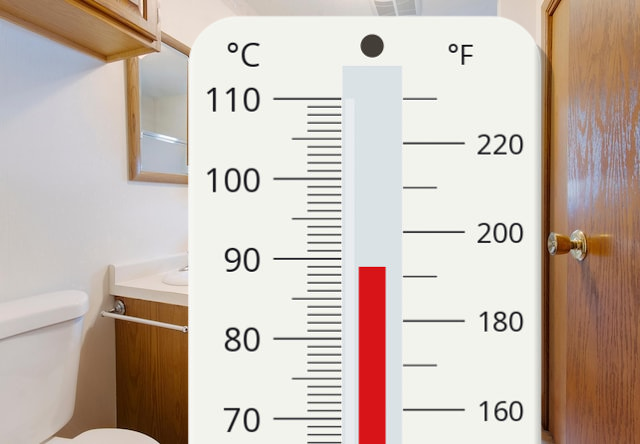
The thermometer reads 89 °C
